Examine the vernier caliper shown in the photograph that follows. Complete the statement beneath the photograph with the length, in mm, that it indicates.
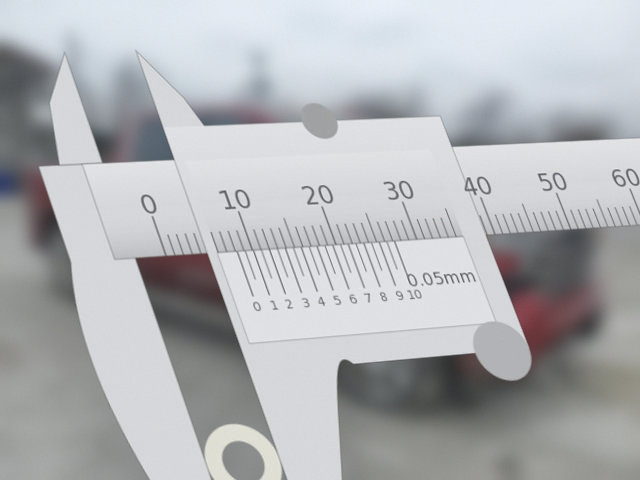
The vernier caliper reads 8.2 mm
